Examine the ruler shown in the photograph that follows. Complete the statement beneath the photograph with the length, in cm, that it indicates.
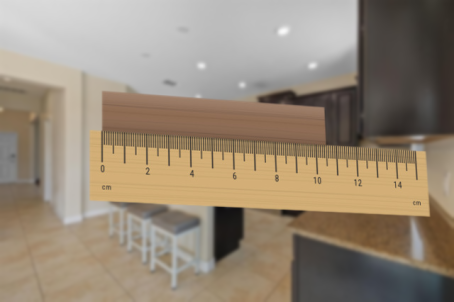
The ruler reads 10.5 cm
